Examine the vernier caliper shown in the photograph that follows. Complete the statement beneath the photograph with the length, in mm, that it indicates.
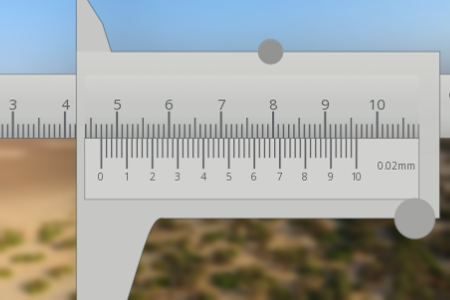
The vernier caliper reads 47.0 mm
